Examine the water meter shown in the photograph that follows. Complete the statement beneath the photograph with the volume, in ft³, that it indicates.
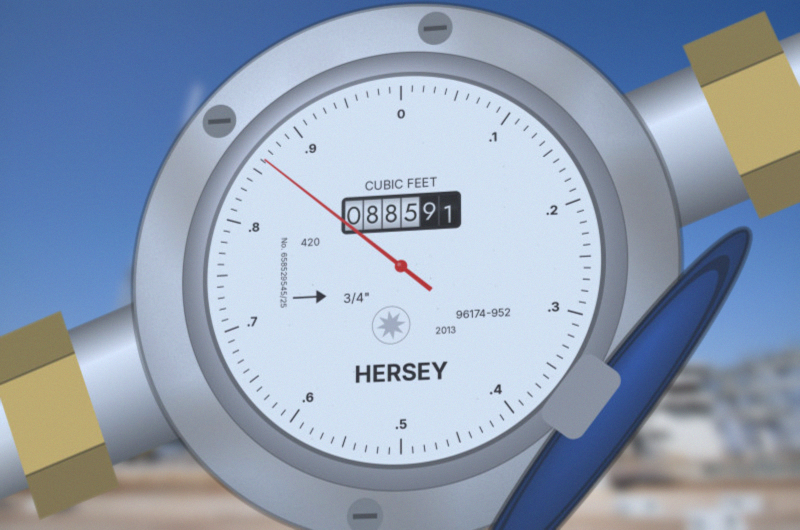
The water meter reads 88590.86 ft³
